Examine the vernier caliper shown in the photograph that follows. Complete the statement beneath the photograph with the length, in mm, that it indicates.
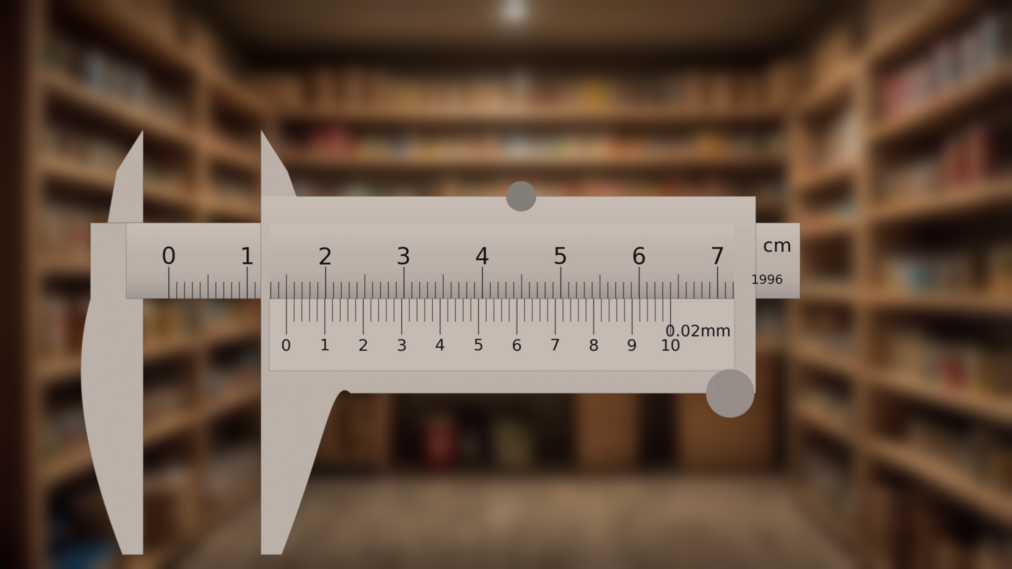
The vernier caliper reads 15.0 mm
